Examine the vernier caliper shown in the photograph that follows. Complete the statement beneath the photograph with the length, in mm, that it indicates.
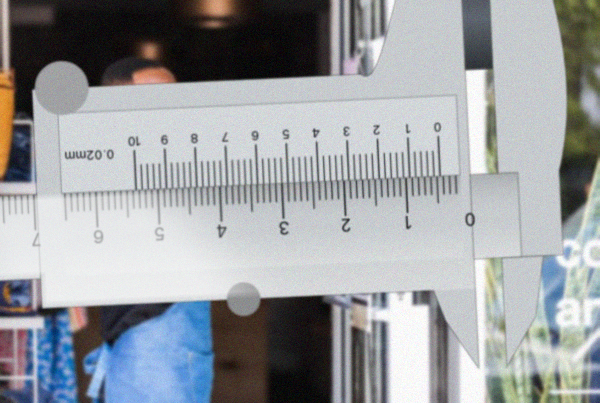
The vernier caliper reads 4.5 mm
